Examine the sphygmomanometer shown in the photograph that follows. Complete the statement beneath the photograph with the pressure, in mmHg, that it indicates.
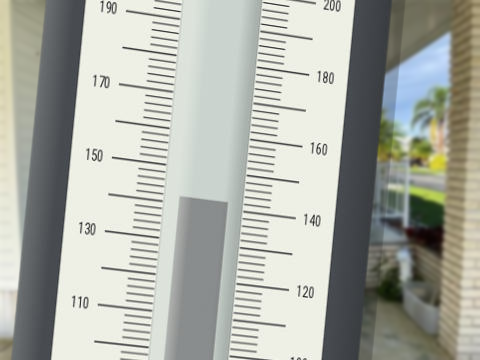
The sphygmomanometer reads 142 mmHg
